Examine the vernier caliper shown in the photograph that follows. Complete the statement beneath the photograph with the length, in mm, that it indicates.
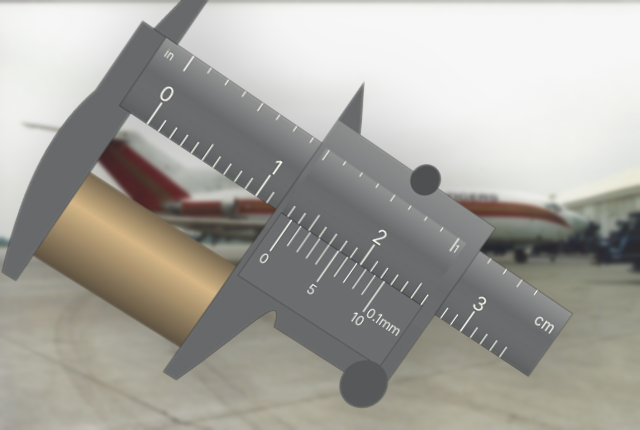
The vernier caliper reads 13.4 mm
